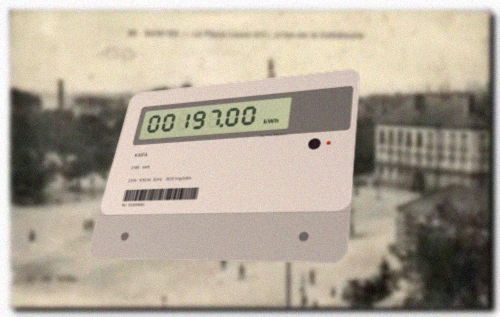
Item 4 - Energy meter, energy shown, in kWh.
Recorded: 197.00 kWh
